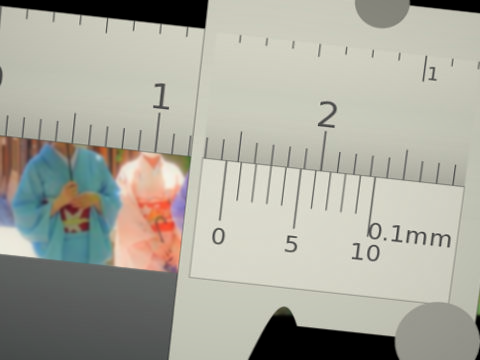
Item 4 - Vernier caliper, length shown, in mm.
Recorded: 14.3 mm
